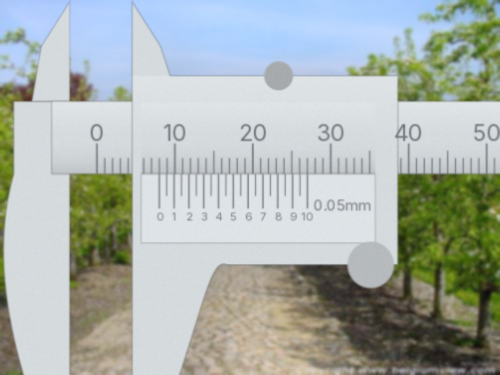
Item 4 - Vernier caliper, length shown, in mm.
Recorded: 8.0 mm
